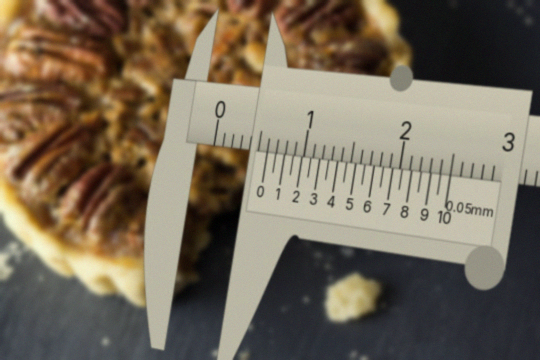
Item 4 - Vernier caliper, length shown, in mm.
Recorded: 6.0 mm
